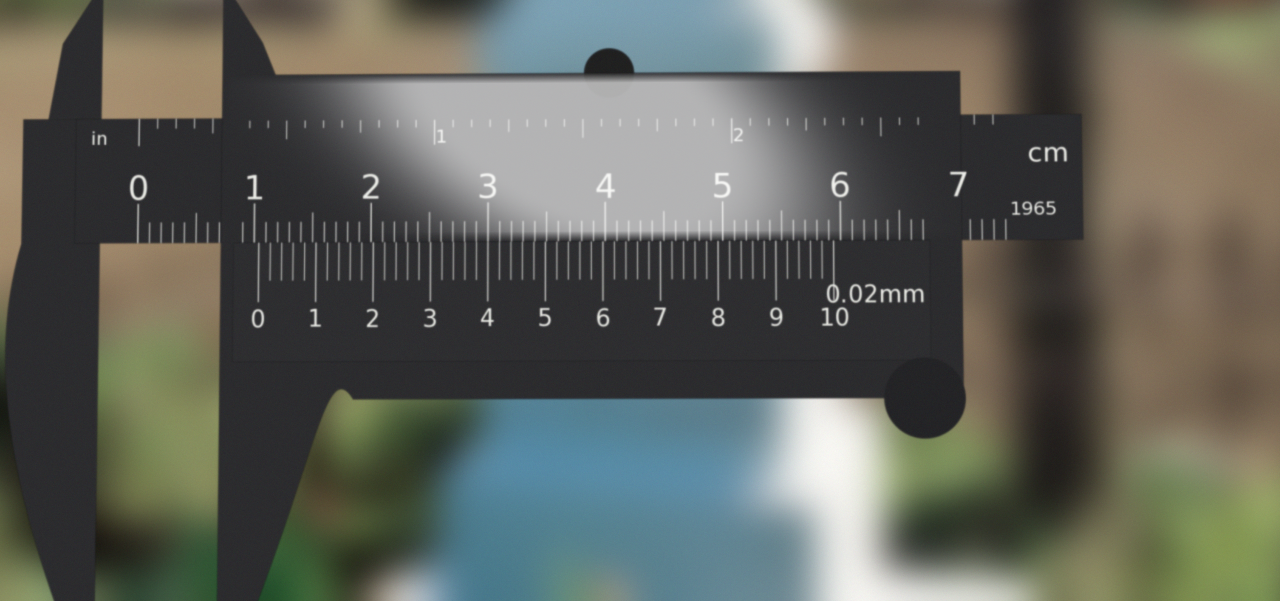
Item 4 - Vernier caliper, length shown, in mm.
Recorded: 10.4 mm
